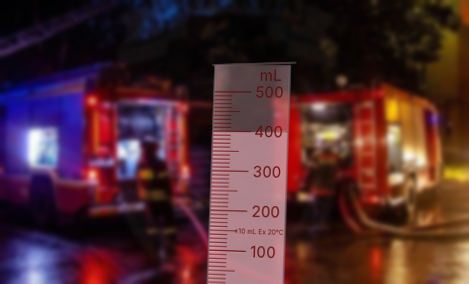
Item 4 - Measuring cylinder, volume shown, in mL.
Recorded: 400 mL
